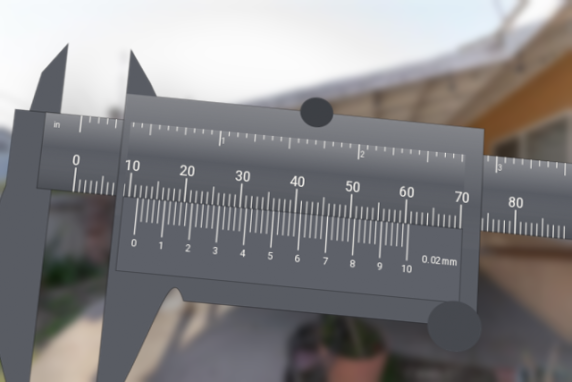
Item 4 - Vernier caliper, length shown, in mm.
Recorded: 11.6 mm
